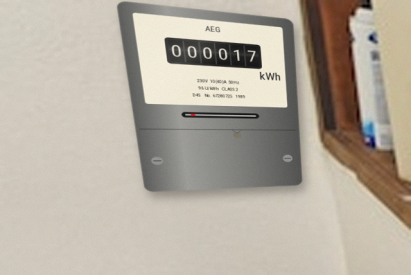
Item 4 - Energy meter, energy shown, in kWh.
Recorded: 17 kWh
